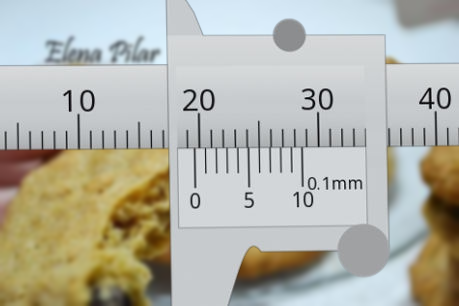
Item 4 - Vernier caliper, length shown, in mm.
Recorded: 19.6 mm
